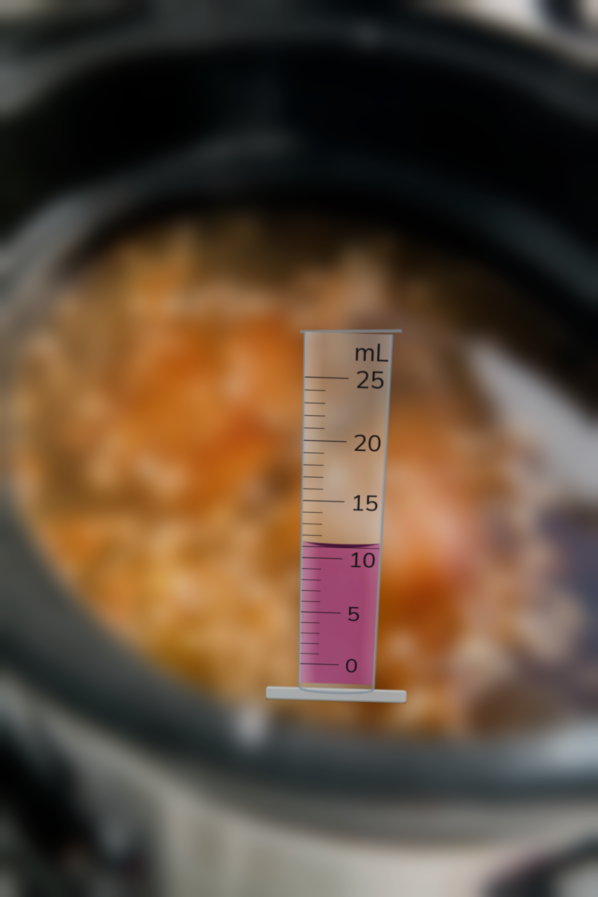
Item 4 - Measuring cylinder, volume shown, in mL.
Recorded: 11 mL
